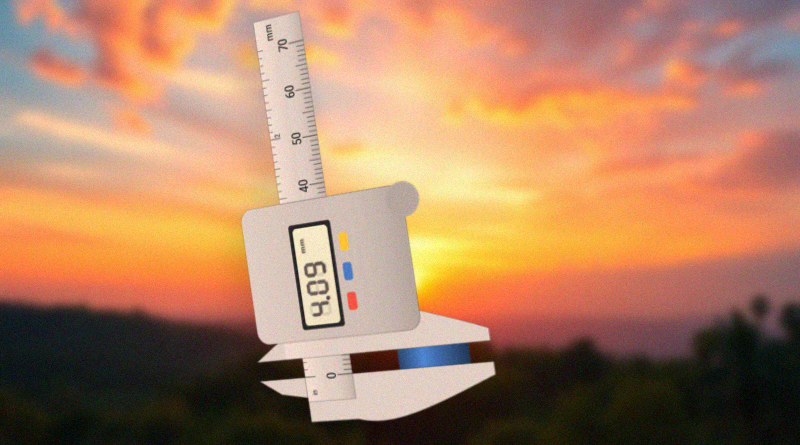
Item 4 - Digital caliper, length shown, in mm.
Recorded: 4.09 mm
